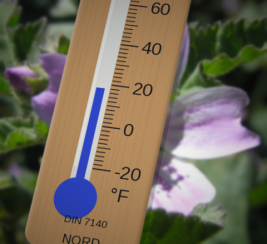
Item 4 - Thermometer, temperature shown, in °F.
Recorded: 18 °F
